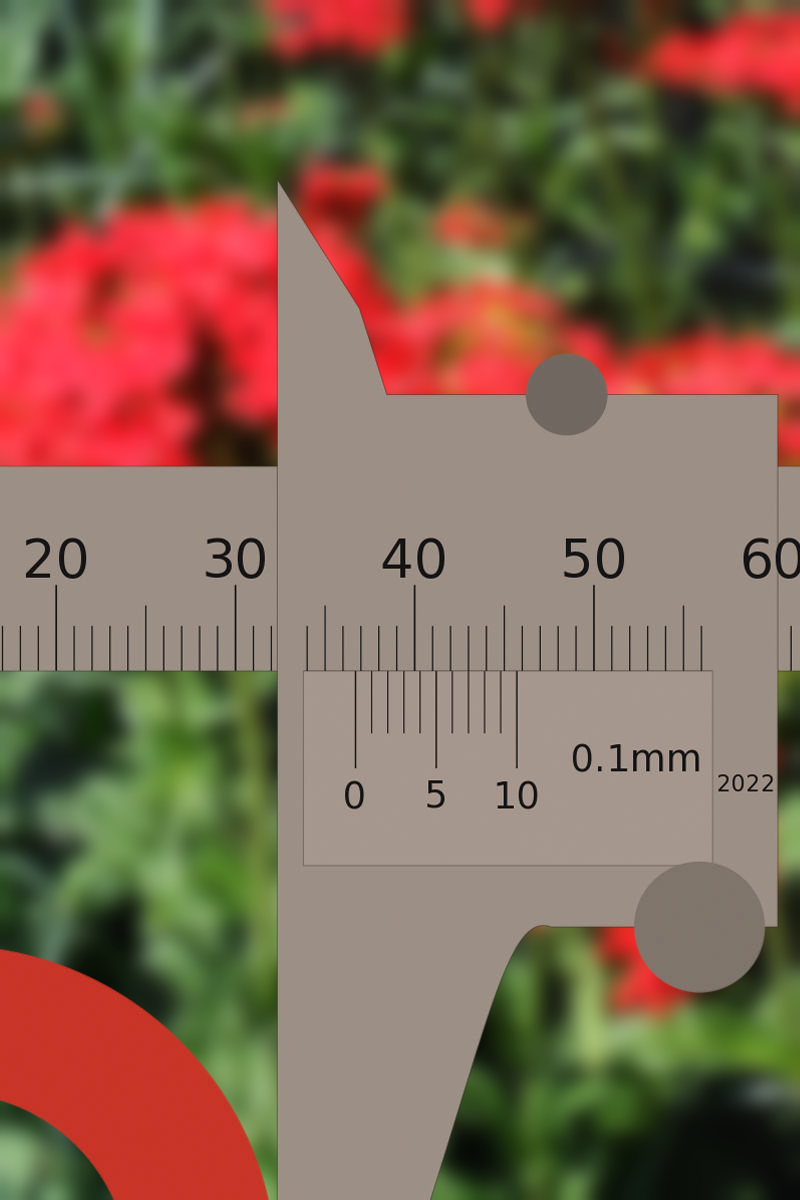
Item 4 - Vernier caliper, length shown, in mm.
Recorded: 36.7 mm
